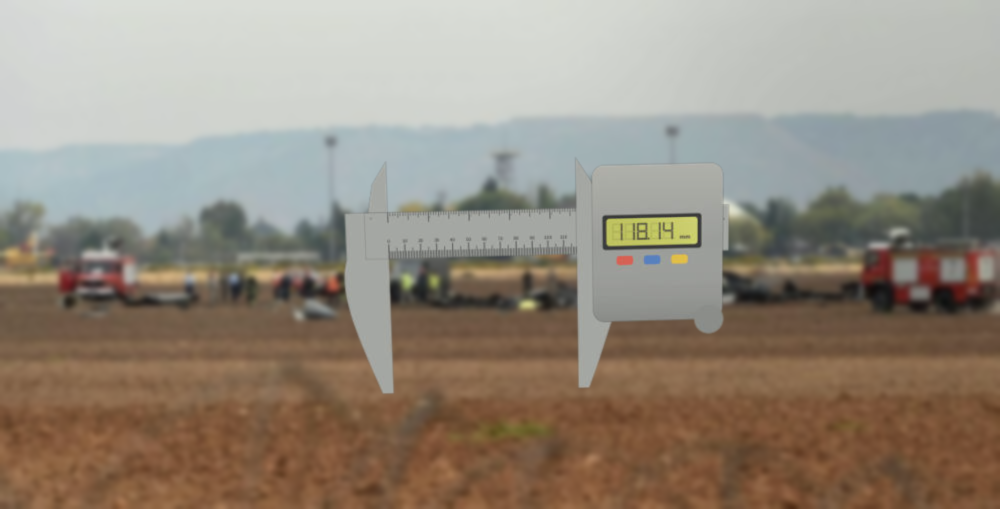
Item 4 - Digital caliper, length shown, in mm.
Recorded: 118.14 mm
